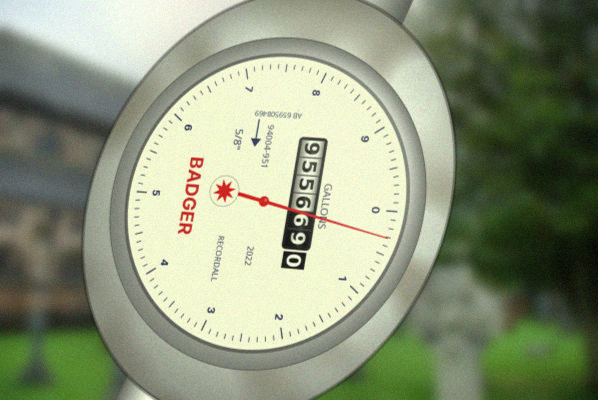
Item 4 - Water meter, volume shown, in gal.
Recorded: 9556690.3 gal
